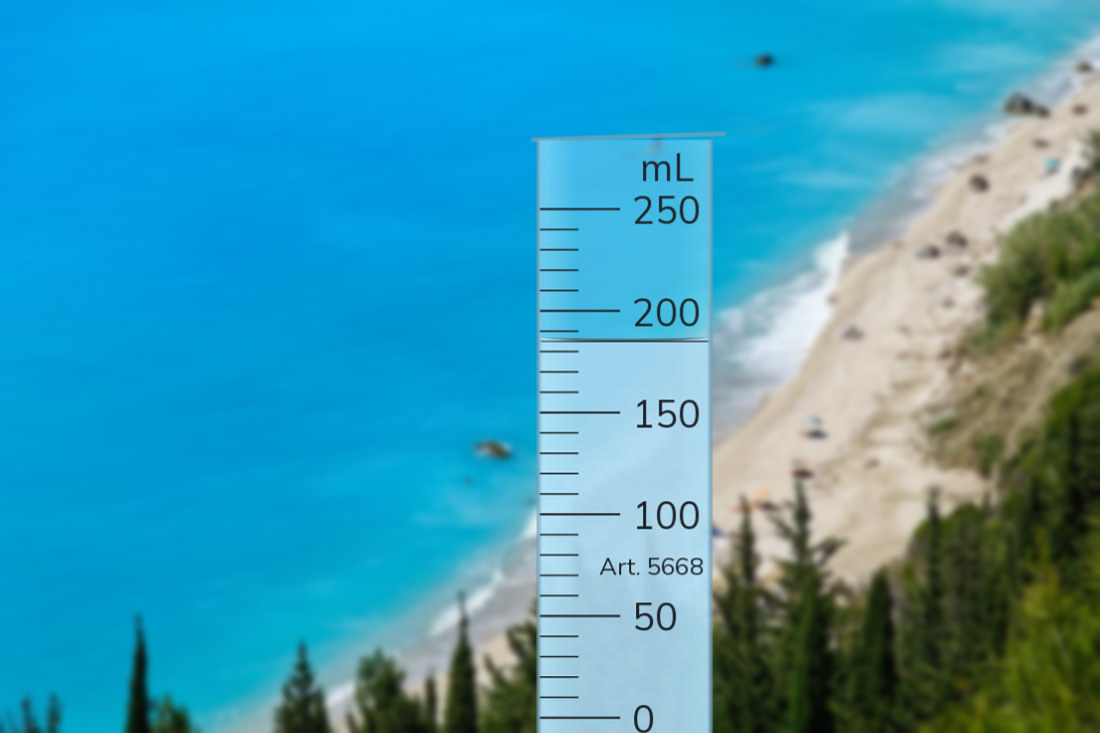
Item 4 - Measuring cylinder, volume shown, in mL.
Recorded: 185 mL
